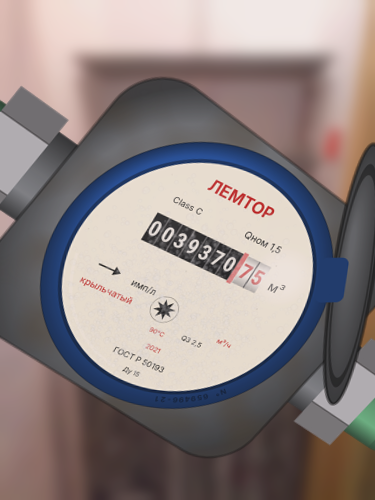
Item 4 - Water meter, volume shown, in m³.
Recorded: 39370.75 m³
